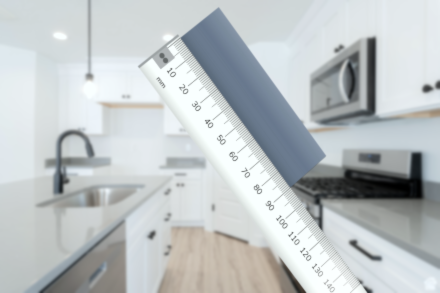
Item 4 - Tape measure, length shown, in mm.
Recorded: 90 mm
